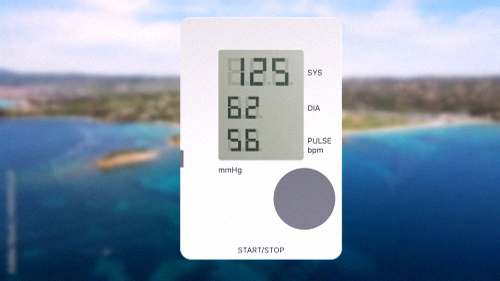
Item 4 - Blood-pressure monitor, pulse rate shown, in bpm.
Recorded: 56 bpm
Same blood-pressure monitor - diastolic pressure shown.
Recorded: 62 mmHg
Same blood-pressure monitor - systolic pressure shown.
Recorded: 125 mmHg
